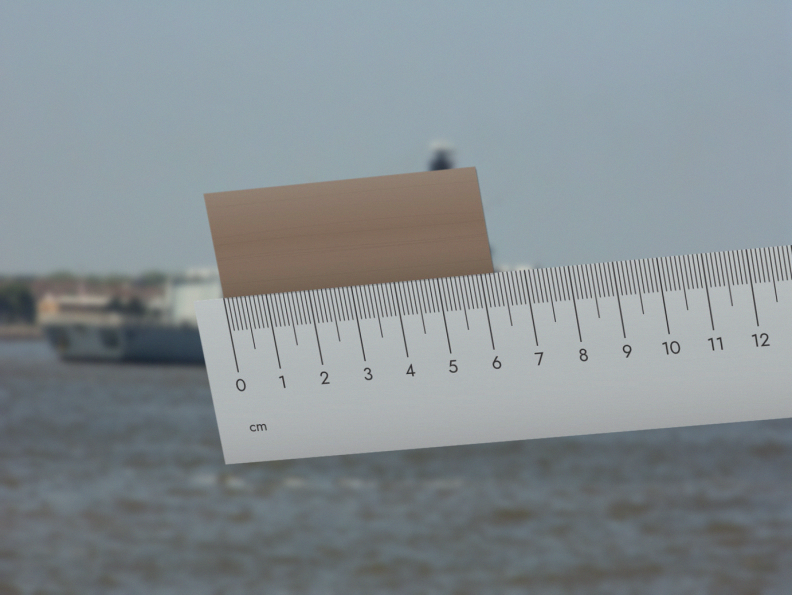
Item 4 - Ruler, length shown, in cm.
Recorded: 6.3 cm
